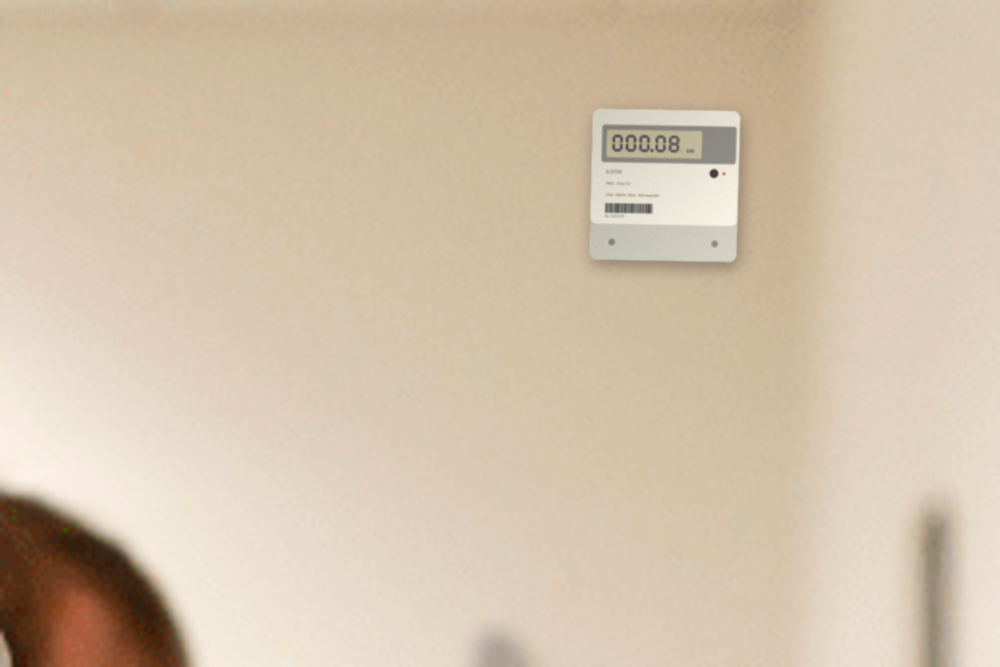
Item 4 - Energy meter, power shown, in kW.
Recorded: 0.08 kW
